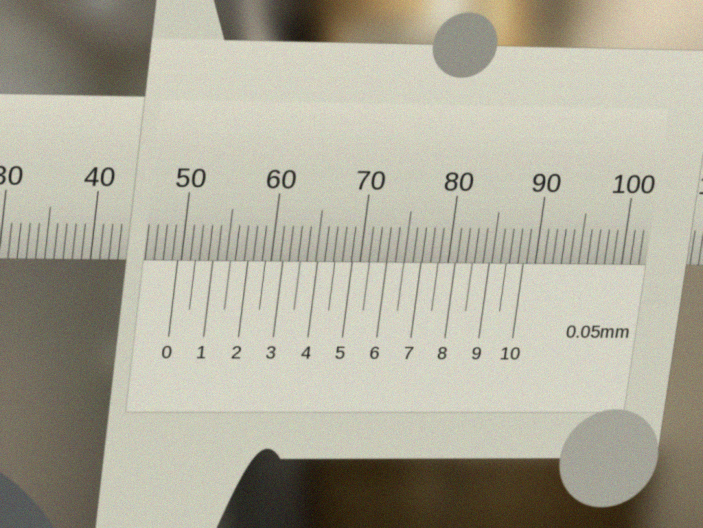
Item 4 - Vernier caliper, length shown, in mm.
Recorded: 49.6 mm
